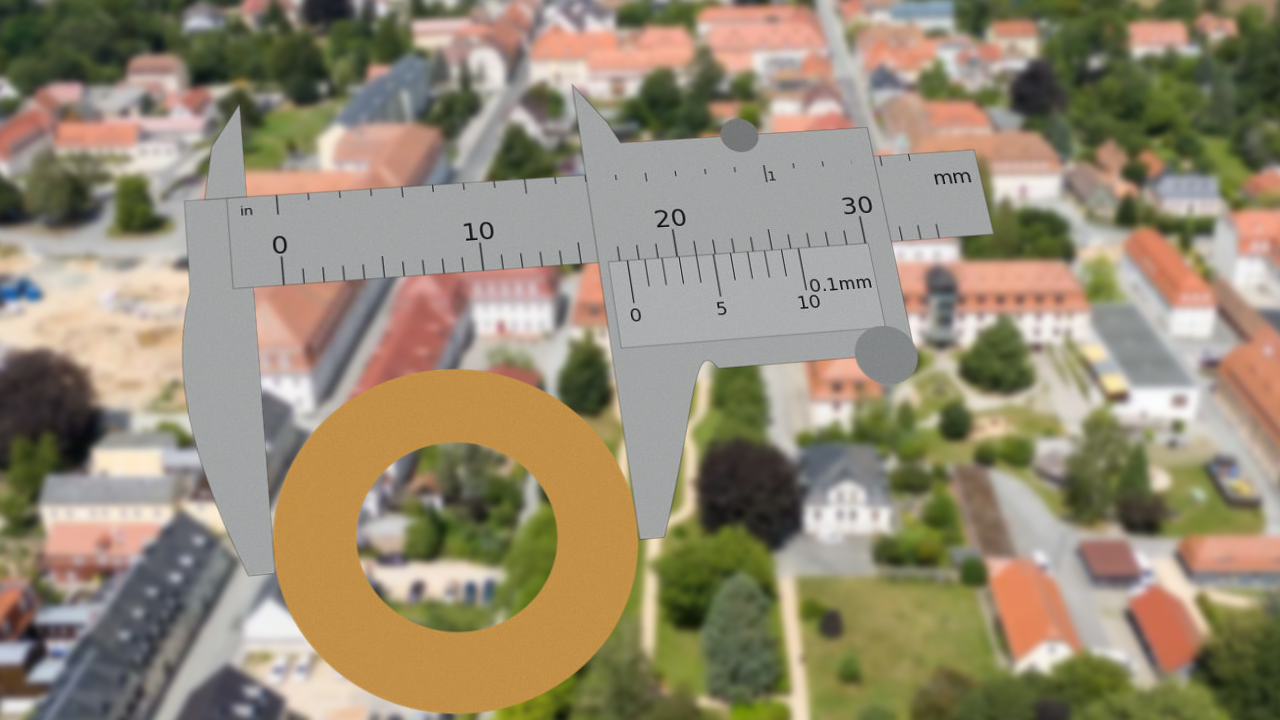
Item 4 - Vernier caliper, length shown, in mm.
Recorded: 17.4 mm
